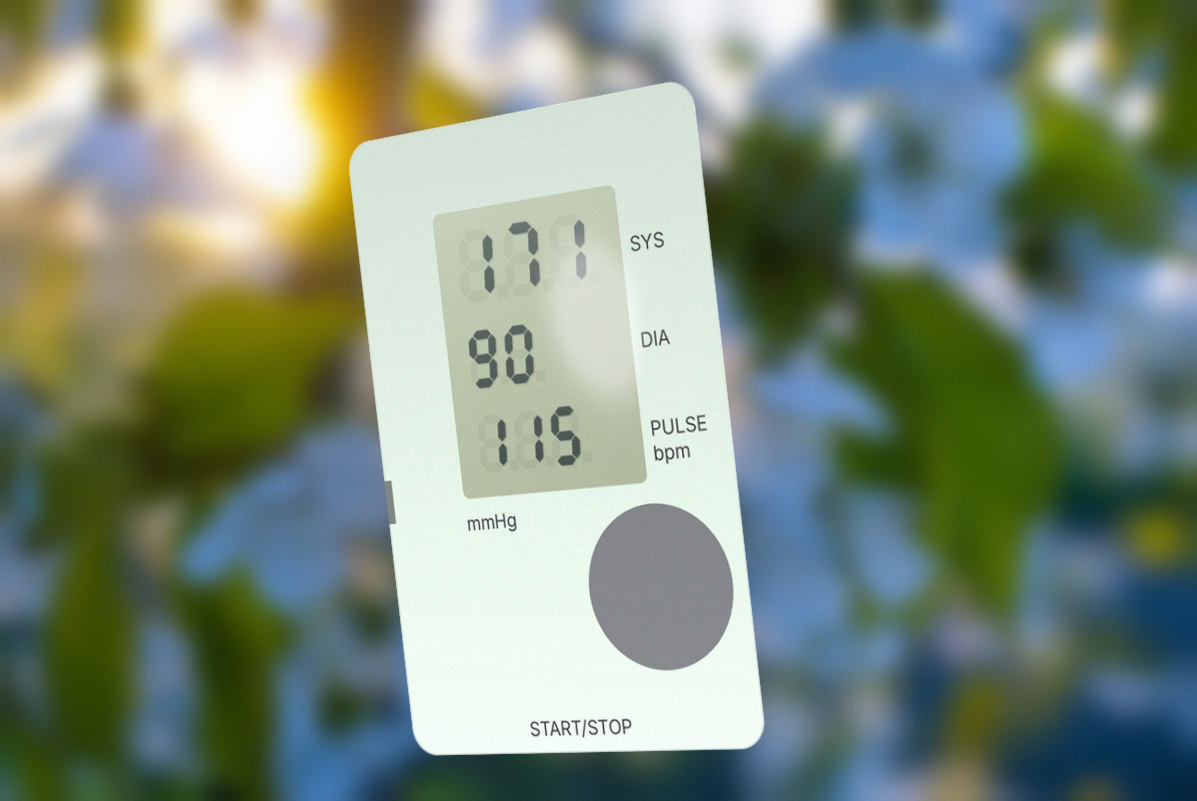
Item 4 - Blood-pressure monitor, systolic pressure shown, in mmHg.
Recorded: 171 mmHg
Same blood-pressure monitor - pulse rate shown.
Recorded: 115 bpm
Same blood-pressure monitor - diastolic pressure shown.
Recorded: 90 mmHg
